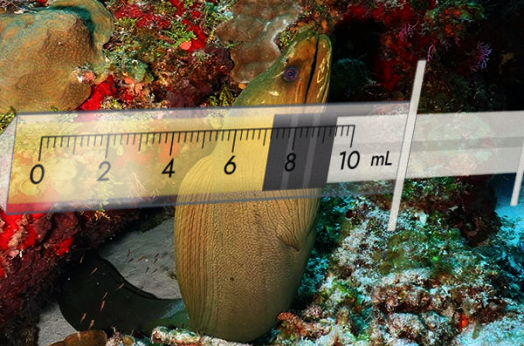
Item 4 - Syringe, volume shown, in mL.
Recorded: 7.2 mL
